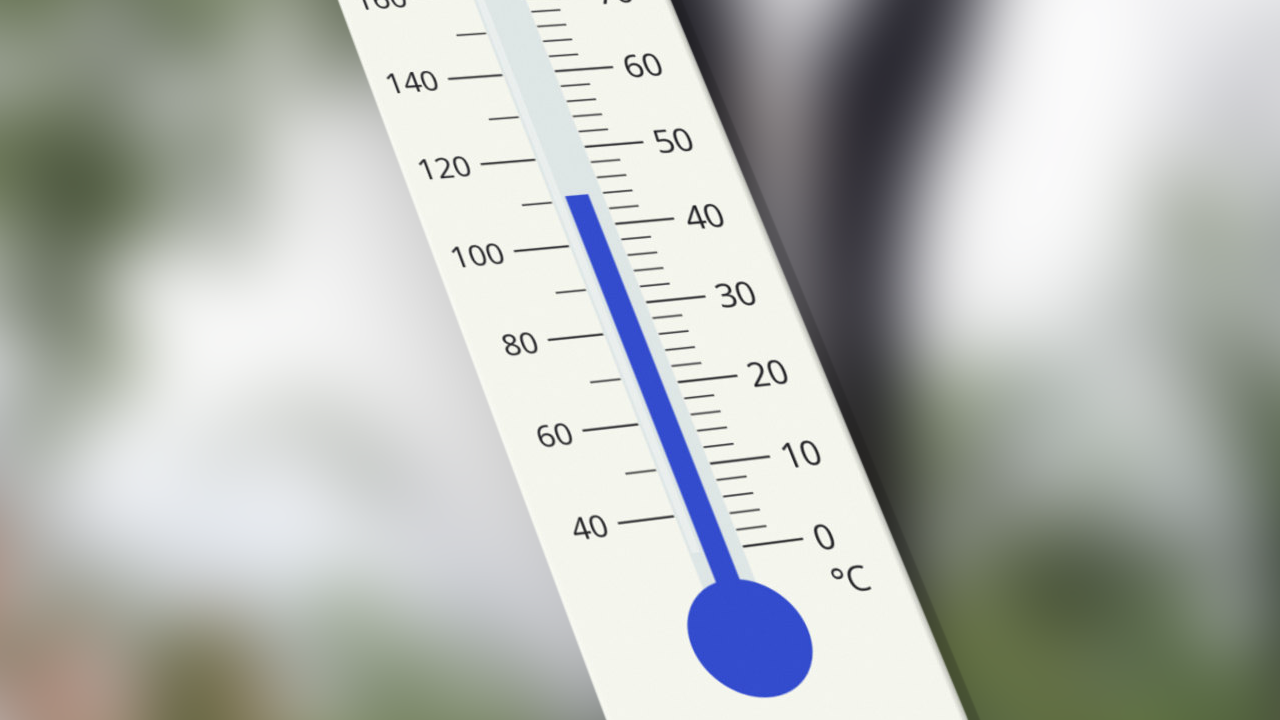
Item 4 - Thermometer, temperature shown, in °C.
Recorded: 44 °C
